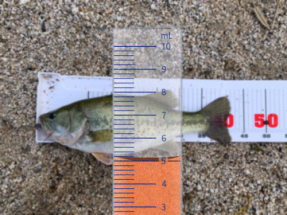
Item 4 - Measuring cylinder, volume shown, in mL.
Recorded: 5 mL
